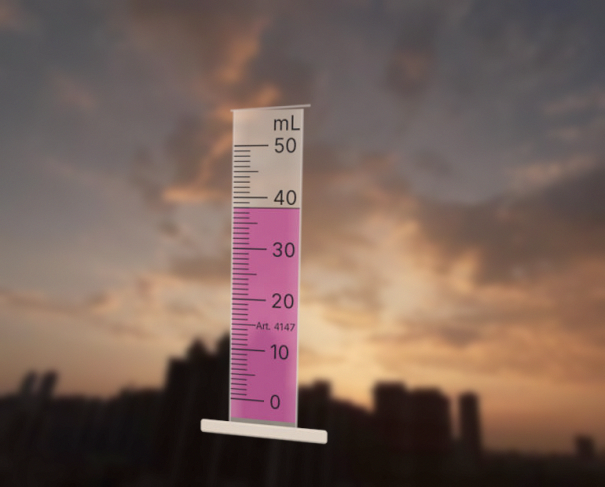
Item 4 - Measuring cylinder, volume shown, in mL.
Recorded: 38 mL
